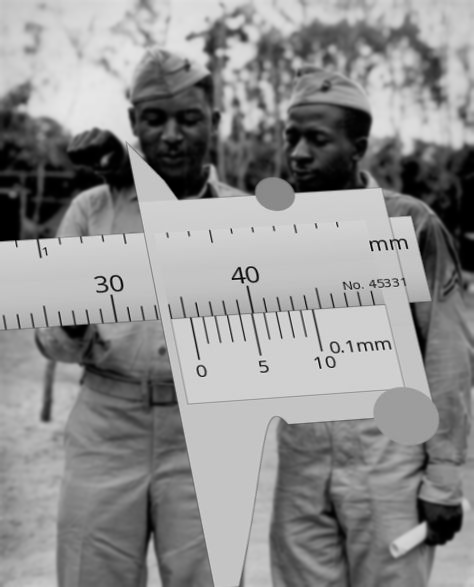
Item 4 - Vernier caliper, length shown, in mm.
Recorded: 35.4 mm
